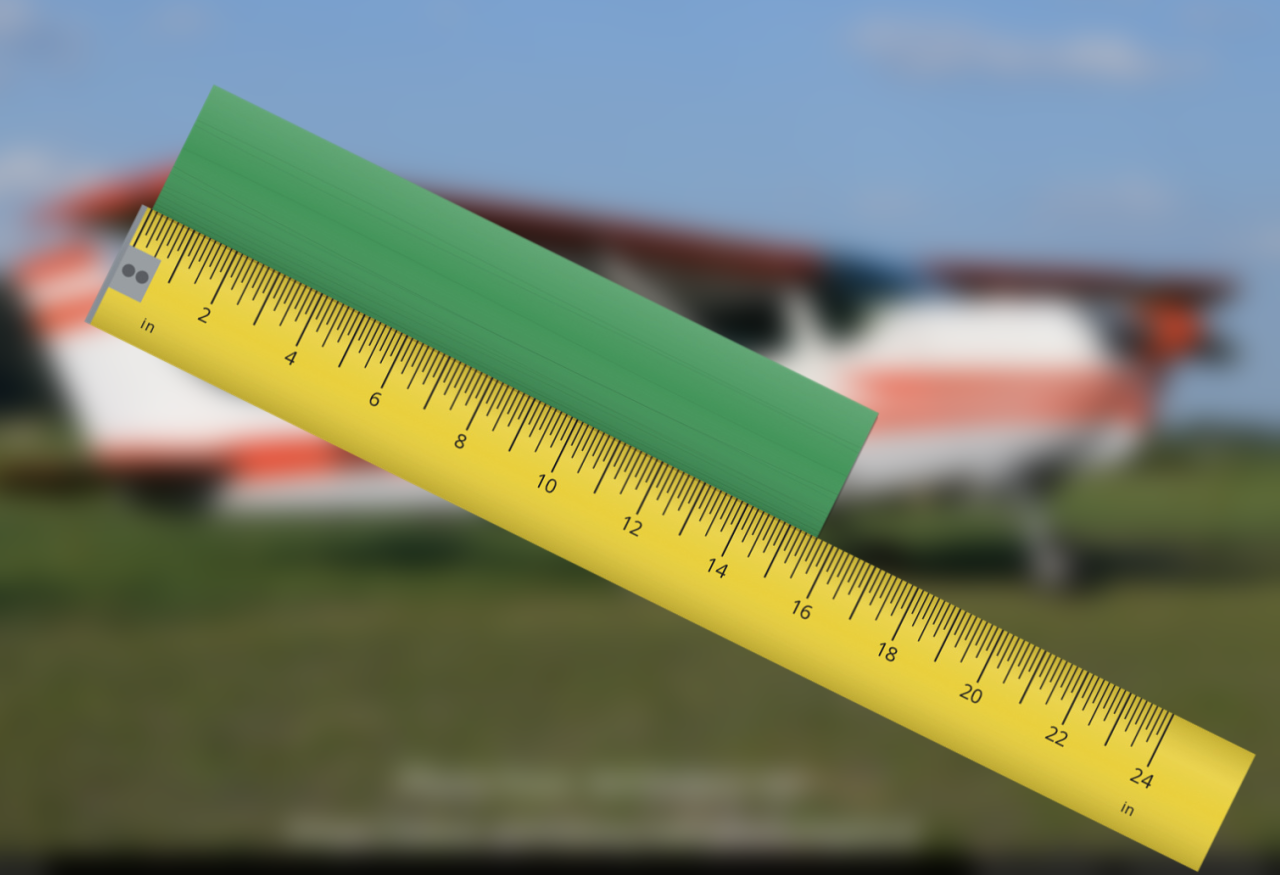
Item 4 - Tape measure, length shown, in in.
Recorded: 15.625 in
